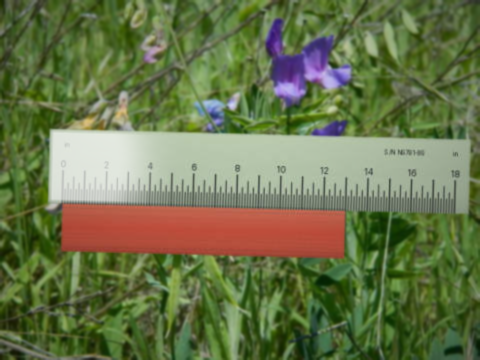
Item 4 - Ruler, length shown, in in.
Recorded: 13 in
